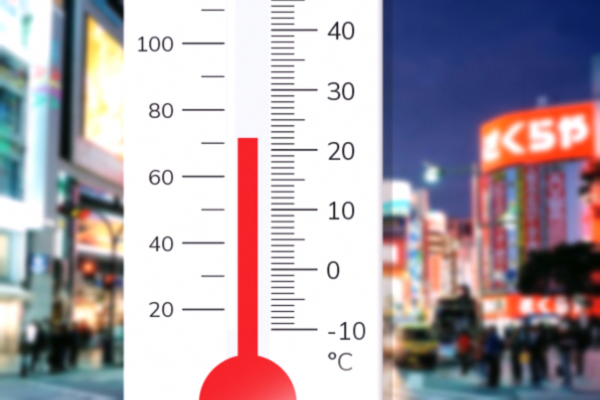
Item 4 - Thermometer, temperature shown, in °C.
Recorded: 22 °C
